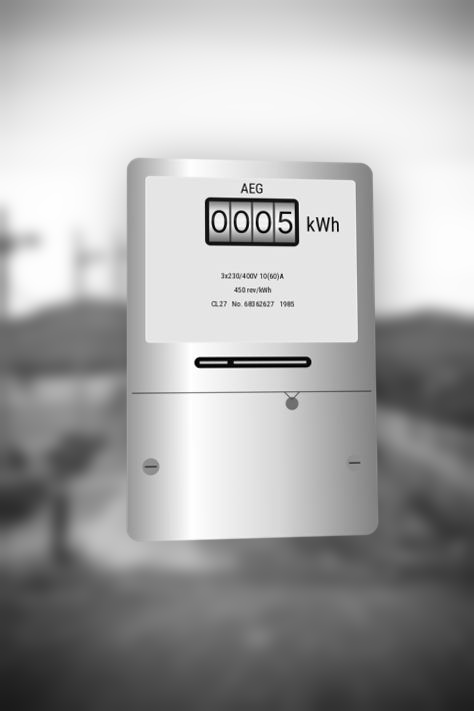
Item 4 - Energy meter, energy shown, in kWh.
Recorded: 5 kWh
